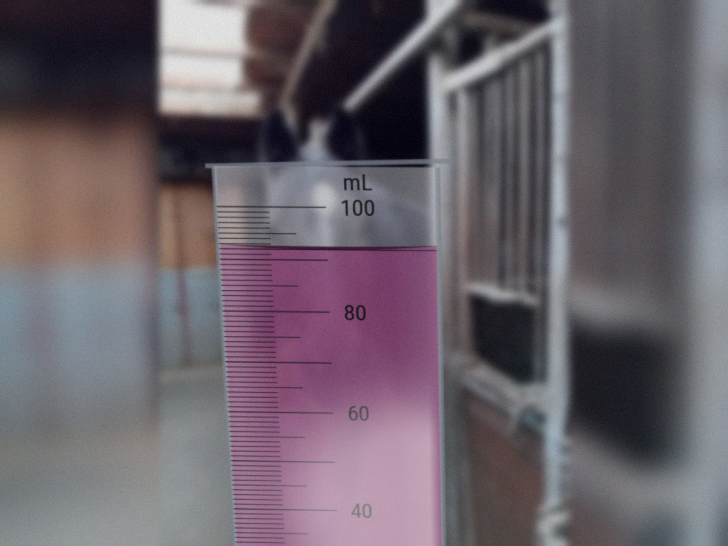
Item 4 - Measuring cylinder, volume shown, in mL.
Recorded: 92 mL
